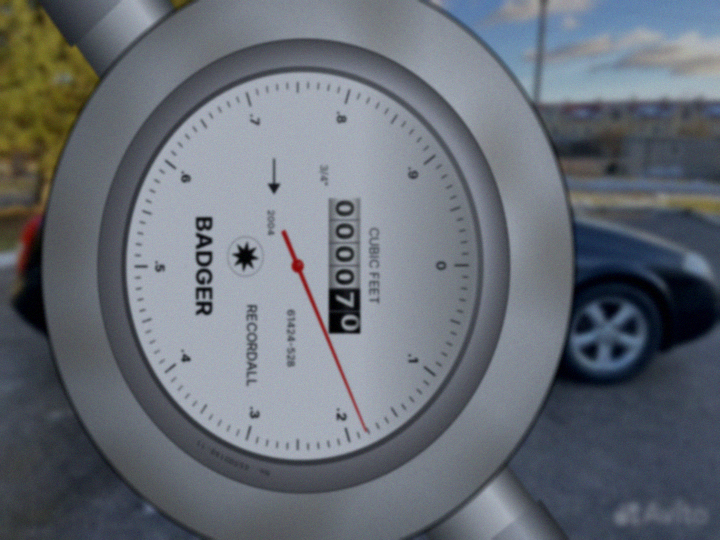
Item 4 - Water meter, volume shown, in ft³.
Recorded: 70.18 ft³
